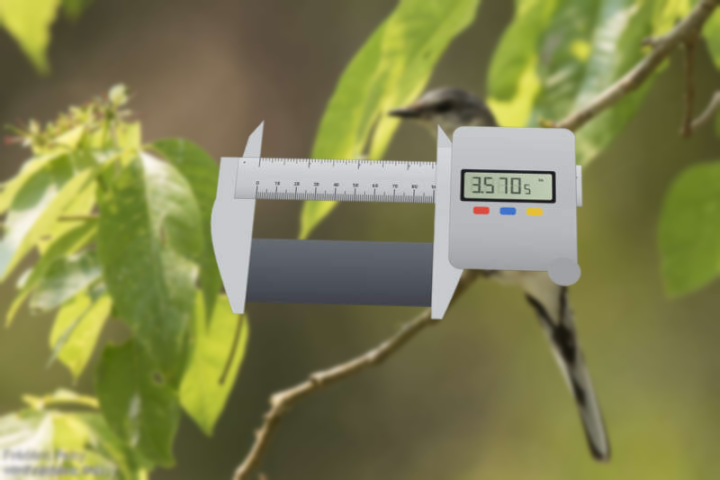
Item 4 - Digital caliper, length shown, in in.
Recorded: 3.5705 in
